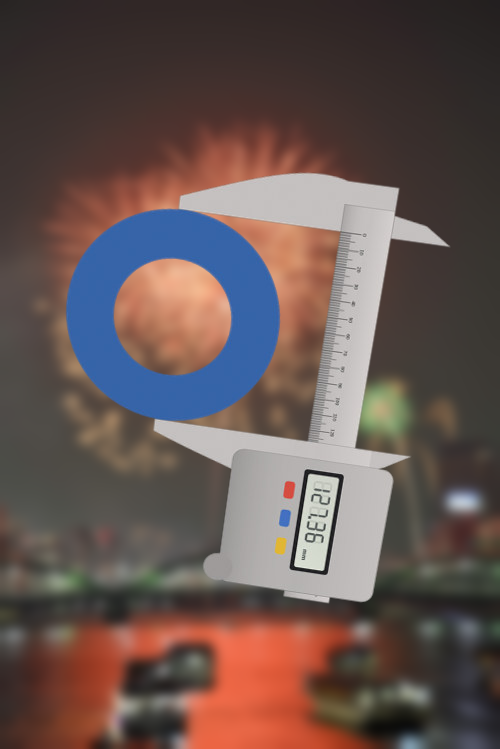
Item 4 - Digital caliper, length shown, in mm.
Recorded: 127.36 mm
